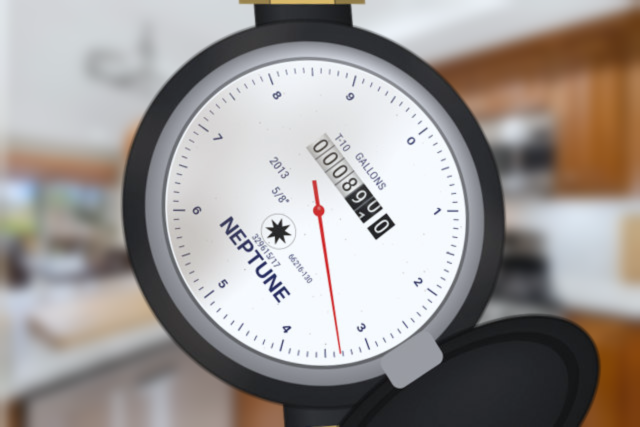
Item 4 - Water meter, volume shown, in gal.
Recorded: 8903.3 gal
